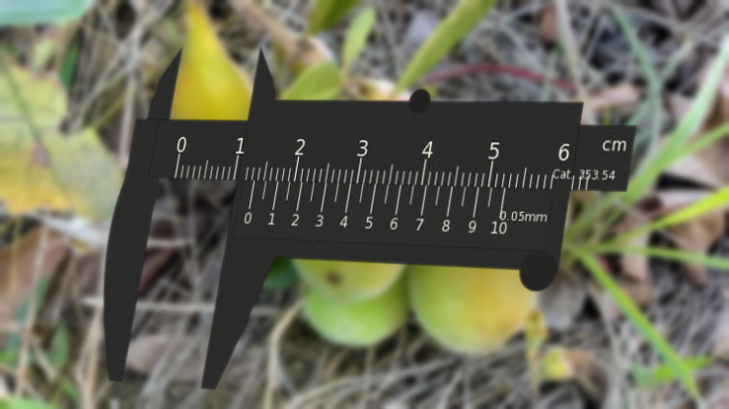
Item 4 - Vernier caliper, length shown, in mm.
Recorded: 13.4 mm
